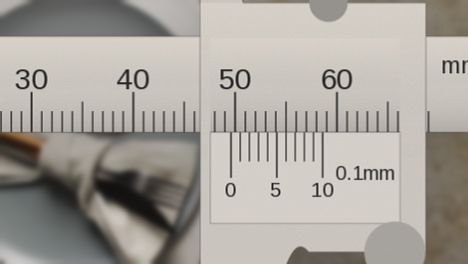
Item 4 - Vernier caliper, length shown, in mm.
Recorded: 49.6 mm
